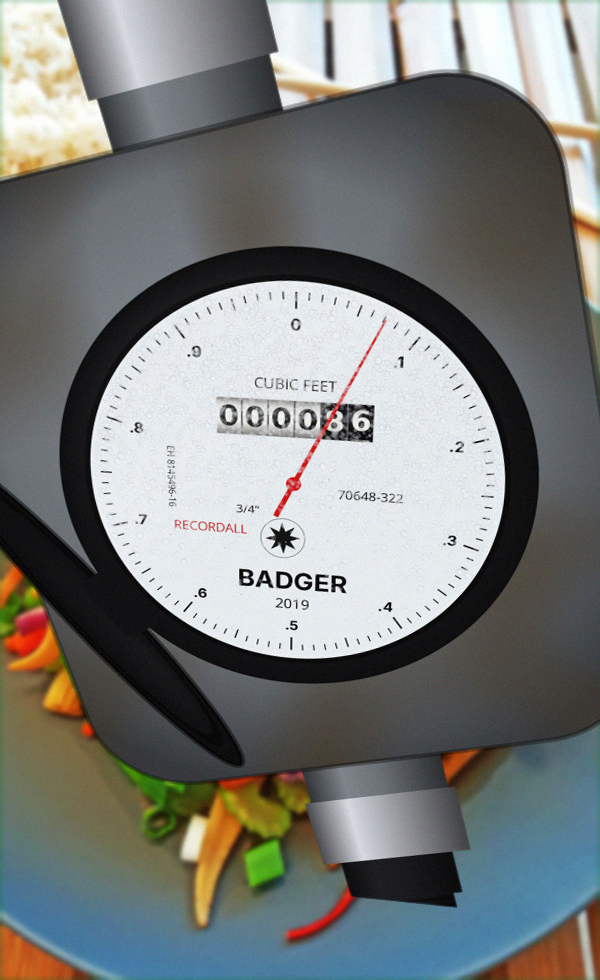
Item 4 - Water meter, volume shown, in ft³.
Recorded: 86.07 ft³
